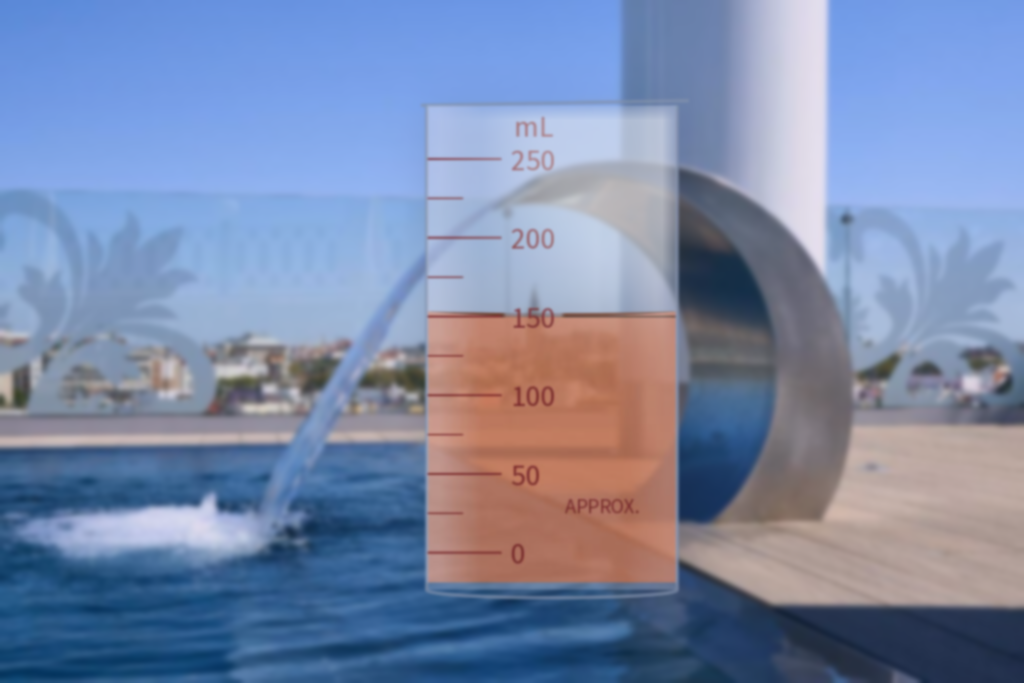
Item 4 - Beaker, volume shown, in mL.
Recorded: 150 mL
